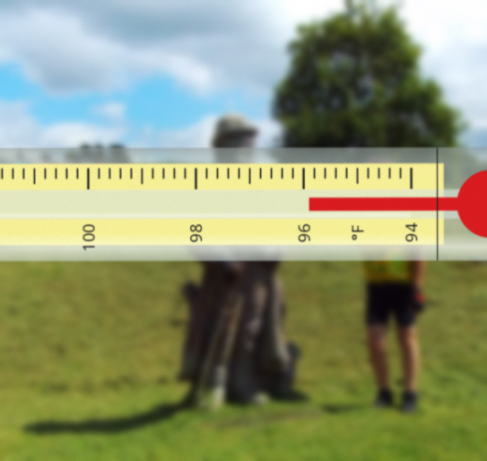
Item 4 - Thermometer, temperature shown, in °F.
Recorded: 95.9 °F
